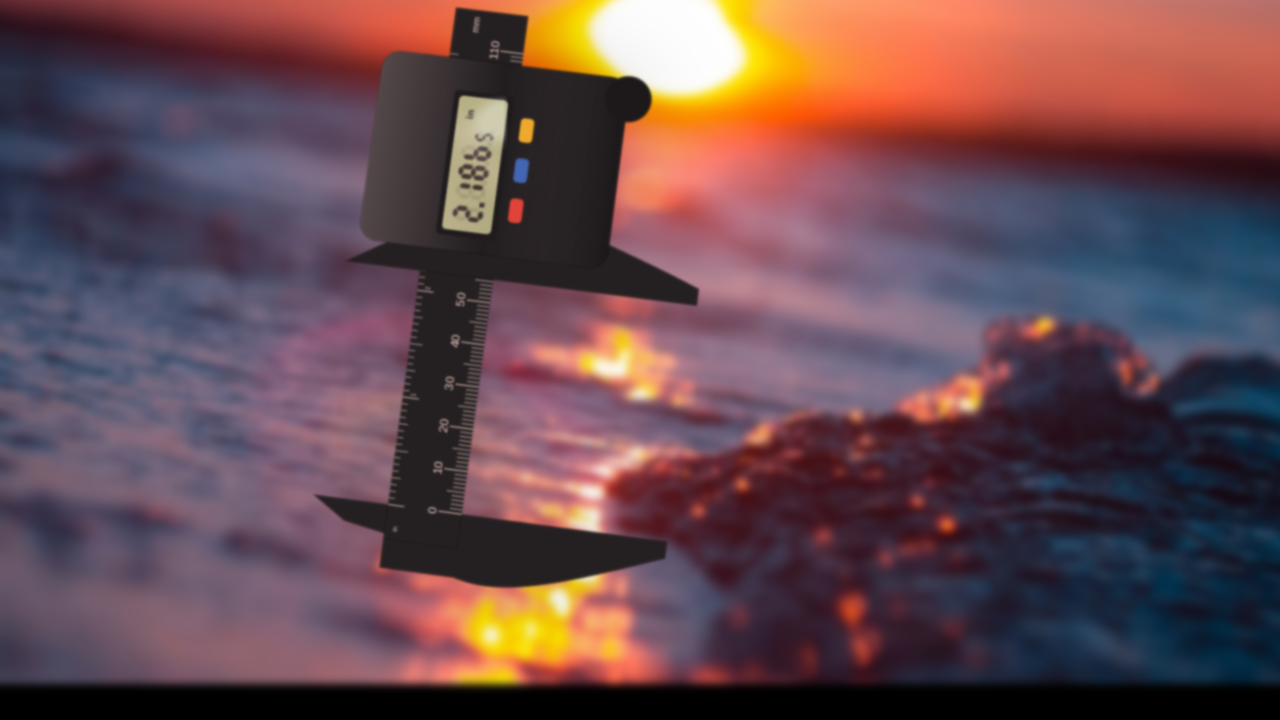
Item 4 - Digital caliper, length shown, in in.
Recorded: 2.1865 in
